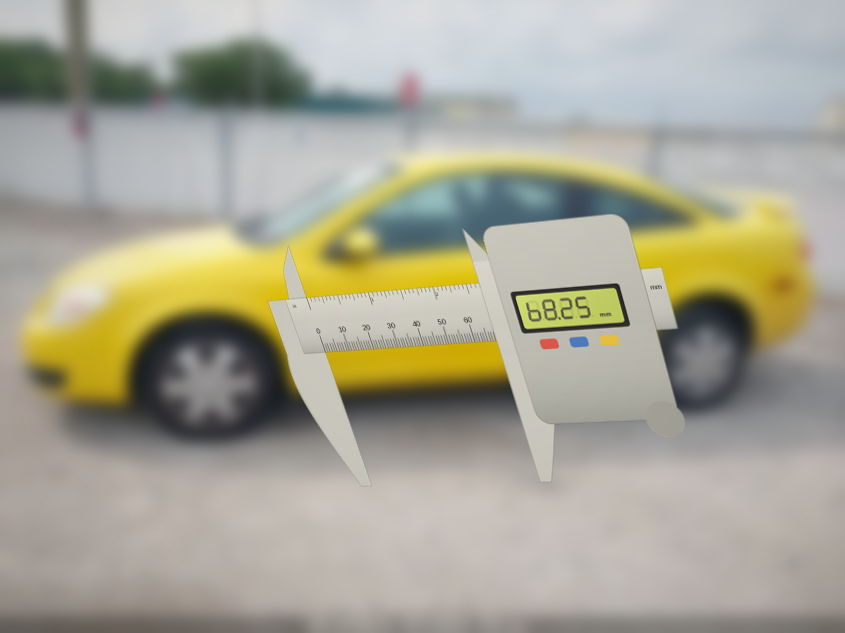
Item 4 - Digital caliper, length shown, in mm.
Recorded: 68.25 mm
